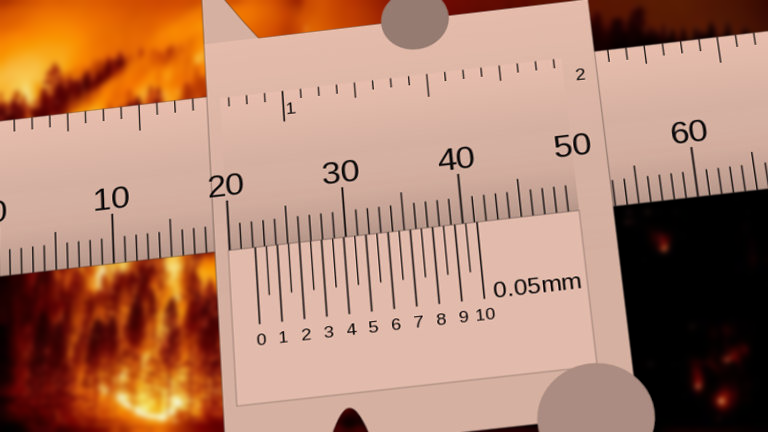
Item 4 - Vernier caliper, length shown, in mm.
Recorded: 22.2 mm
